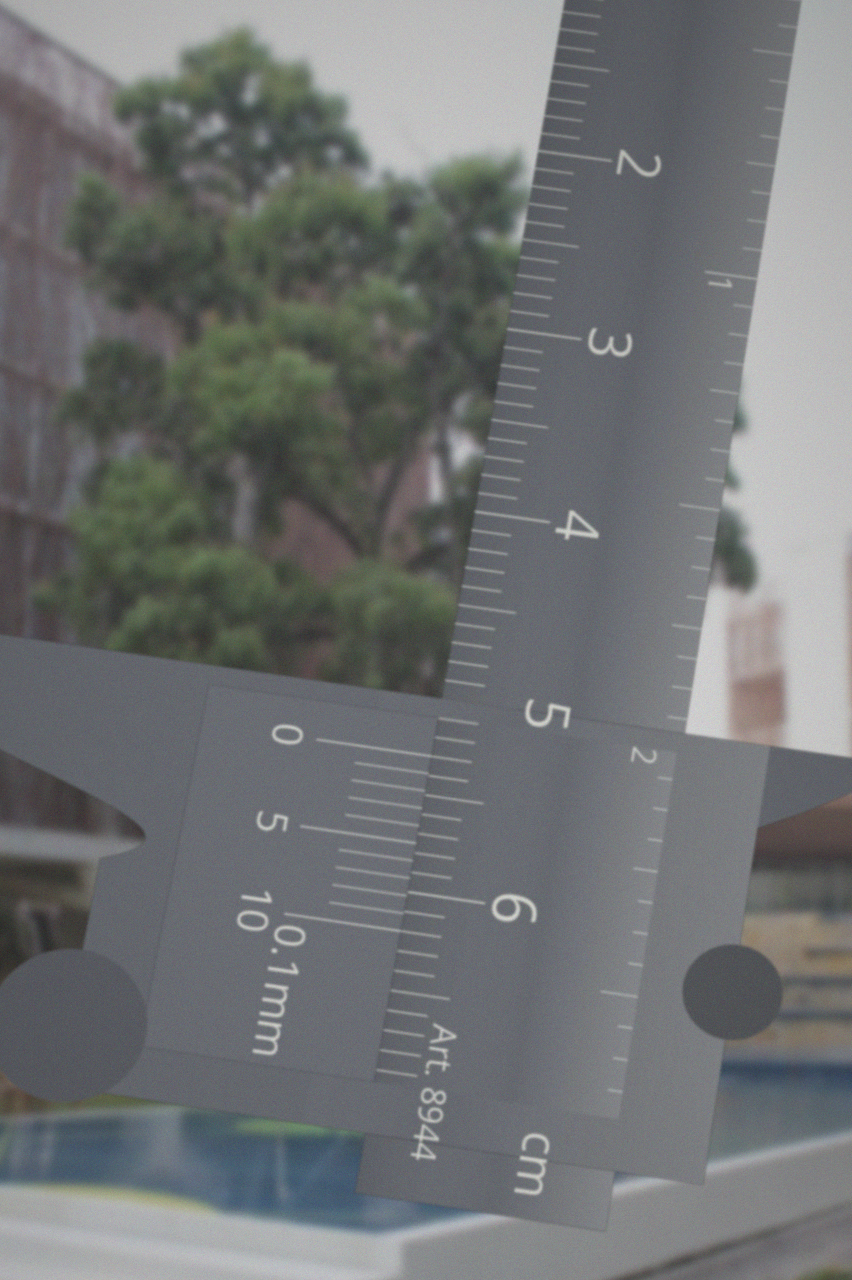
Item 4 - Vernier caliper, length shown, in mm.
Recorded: 53.0 mm
